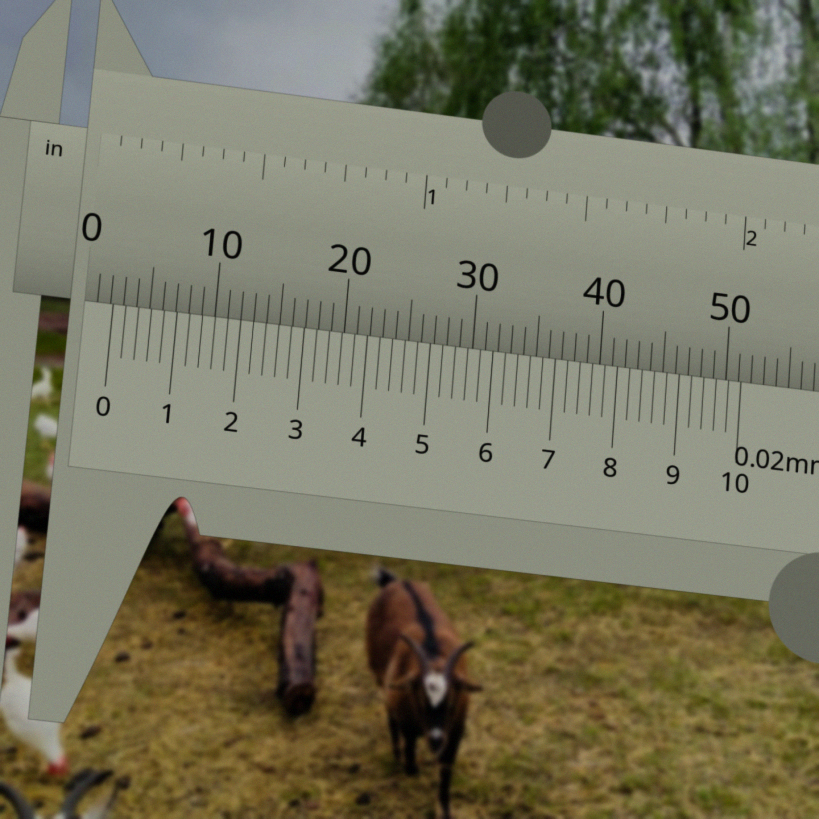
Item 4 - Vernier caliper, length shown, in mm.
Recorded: 2.2 mm
